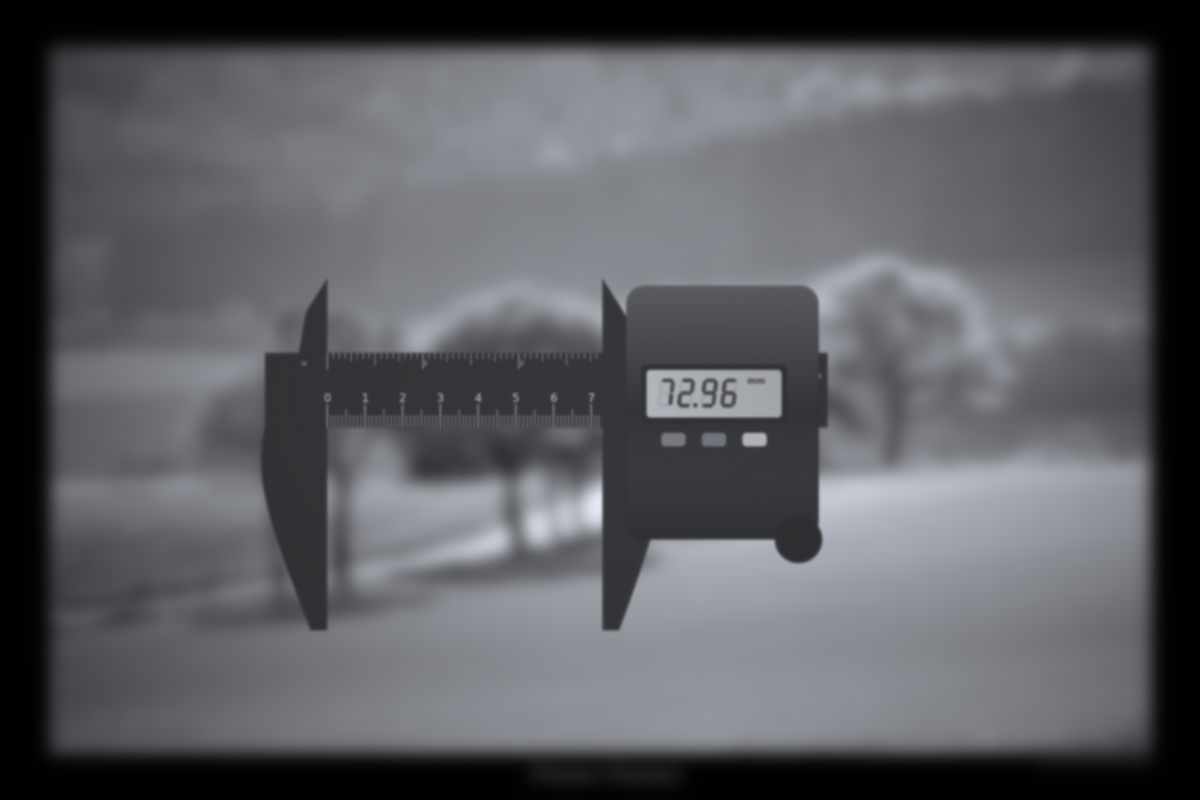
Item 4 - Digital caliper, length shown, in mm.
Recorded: 72.96 mm
